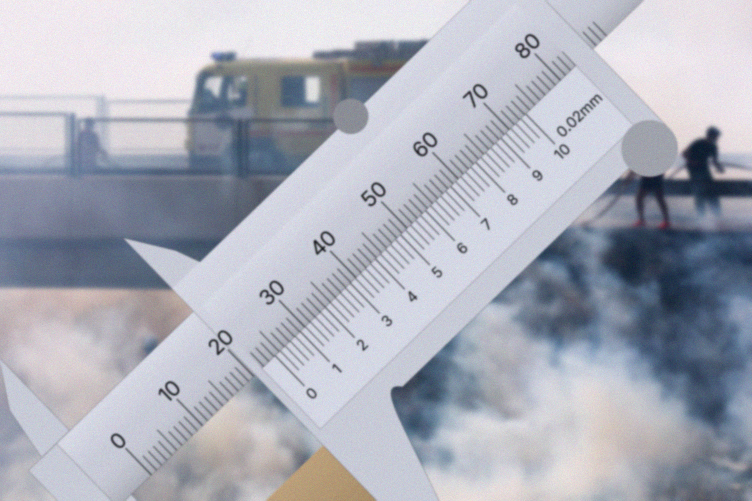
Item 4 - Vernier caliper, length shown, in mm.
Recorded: 24.2 mm
